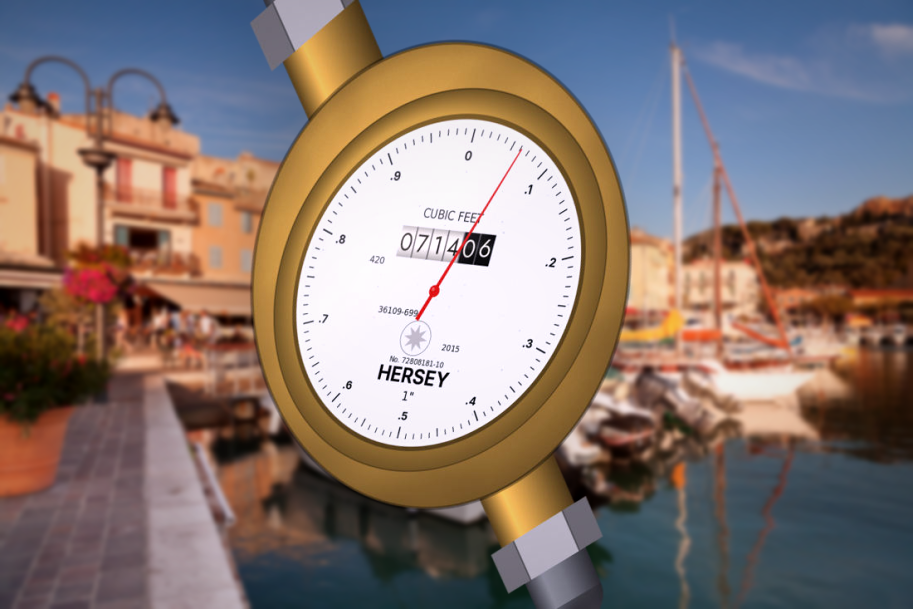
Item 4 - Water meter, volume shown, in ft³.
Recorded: 71406.06 ft³
